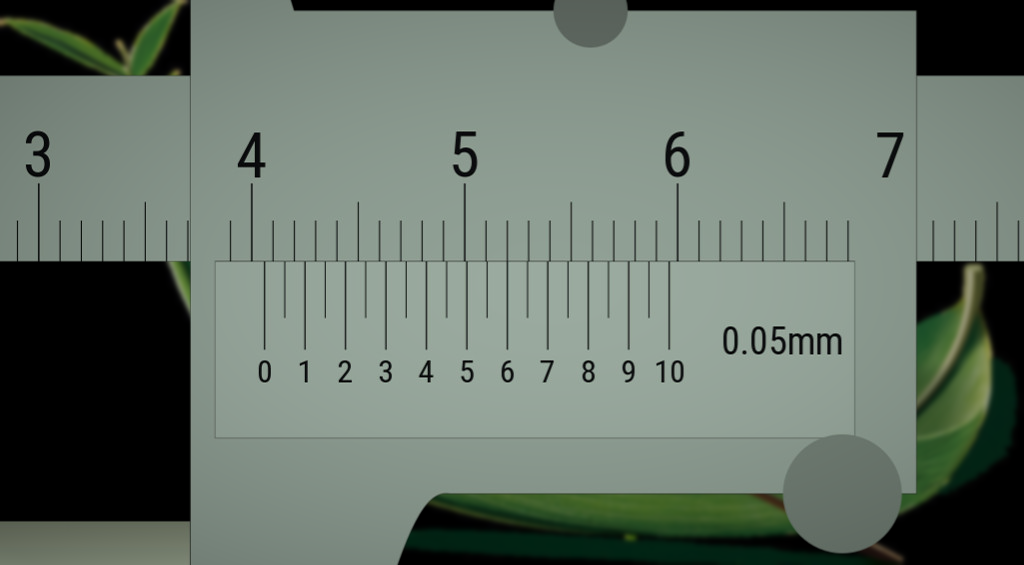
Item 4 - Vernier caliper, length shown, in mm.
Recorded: 40.6 mm
